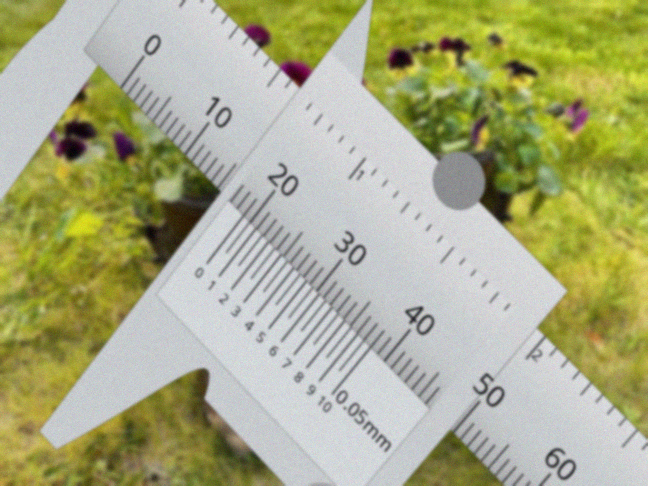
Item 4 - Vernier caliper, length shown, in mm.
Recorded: 19.0 mm
